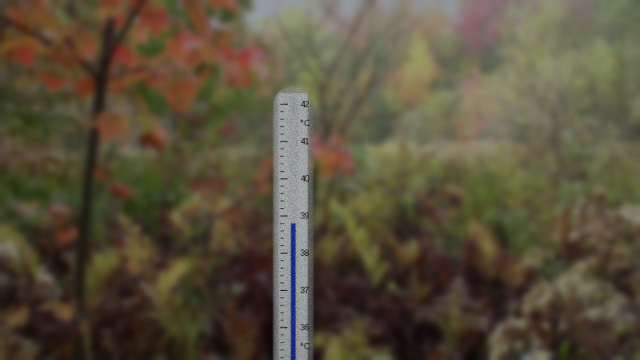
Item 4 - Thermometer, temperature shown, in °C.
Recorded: 38.8 °C
